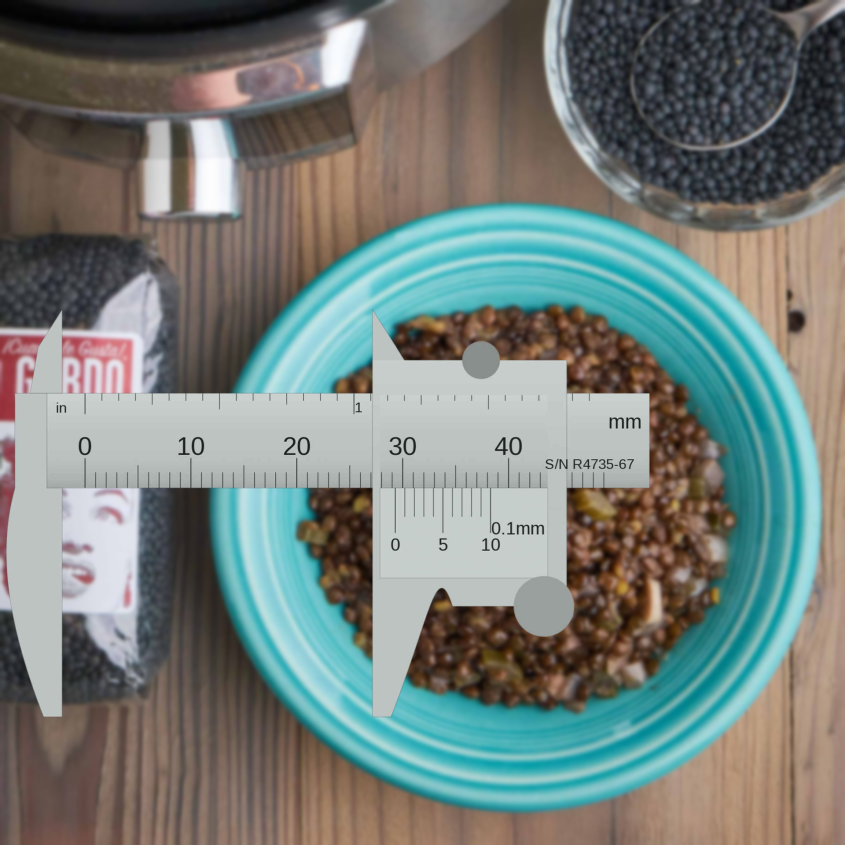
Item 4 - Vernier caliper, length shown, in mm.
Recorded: 29.3 mm
